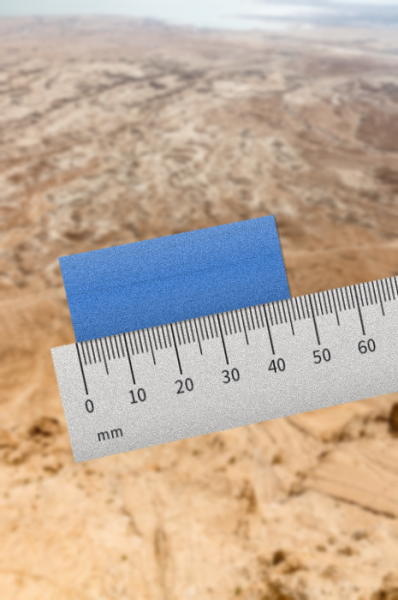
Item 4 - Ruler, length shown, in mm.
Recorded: 46 mm
